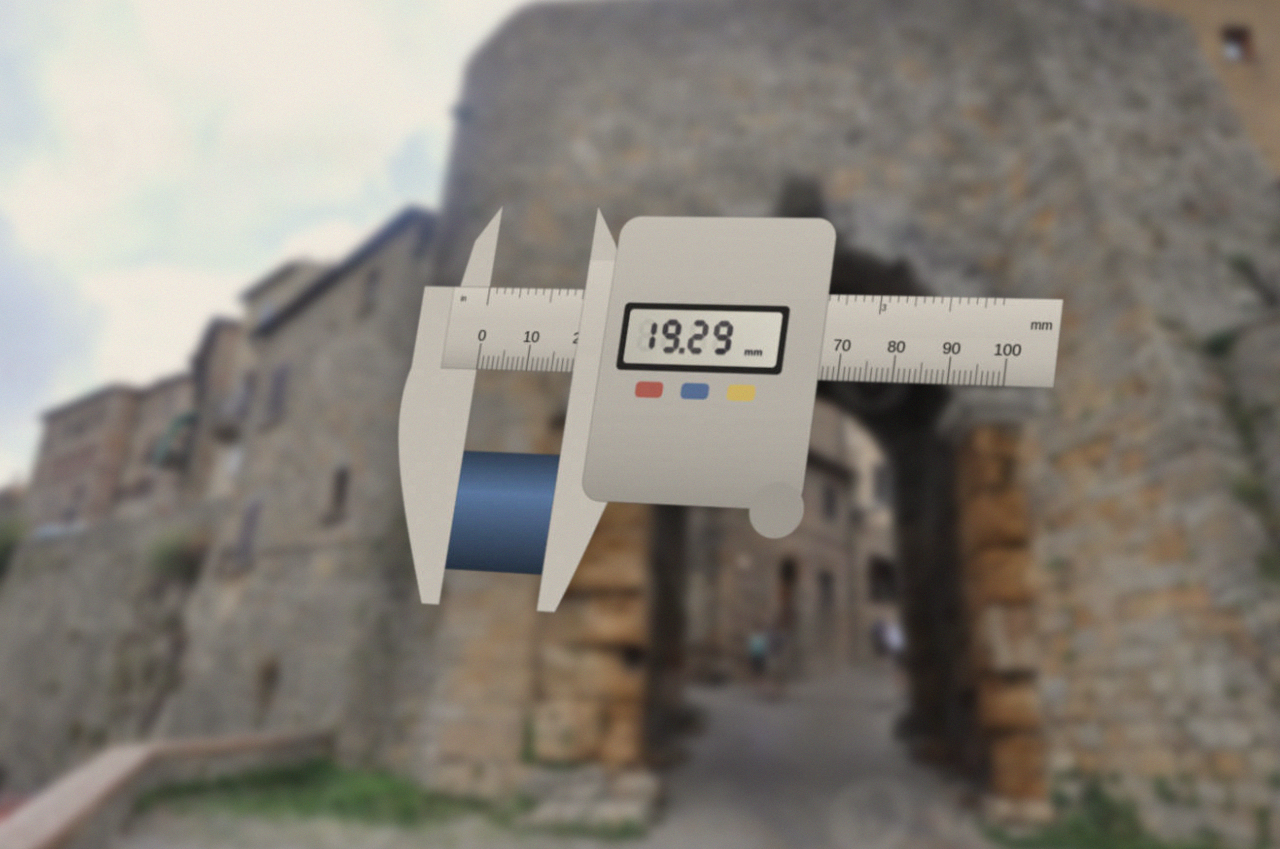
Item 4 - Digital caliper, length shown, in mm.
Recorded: 19.29 mm
